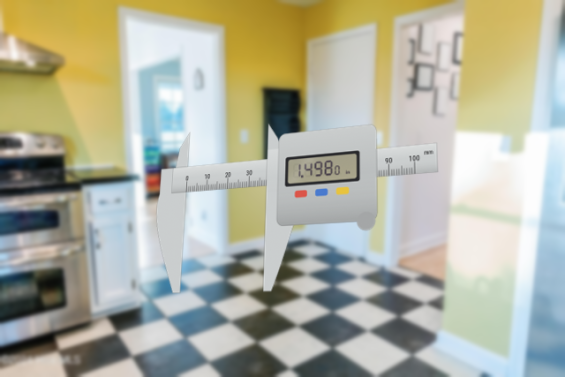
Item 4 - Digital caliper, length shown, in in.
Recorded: 1.4980 in
